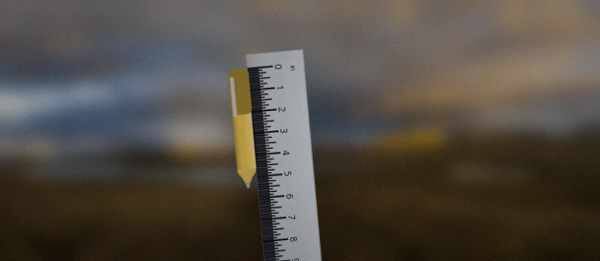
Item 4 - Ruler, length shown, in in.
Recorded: 5.5 in
